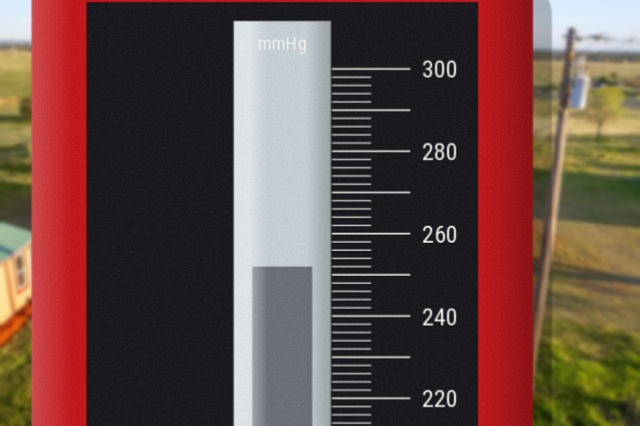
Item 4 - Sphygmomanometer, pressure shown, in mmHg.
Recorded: 252 mmHg
